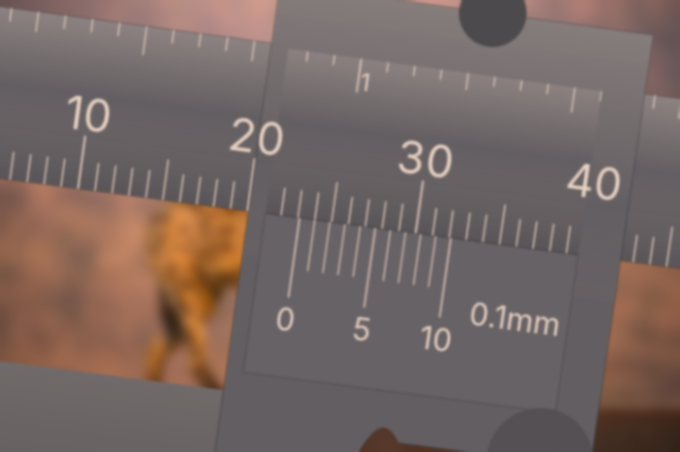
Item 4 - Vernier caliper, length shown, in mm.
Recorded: 23.1 mm
